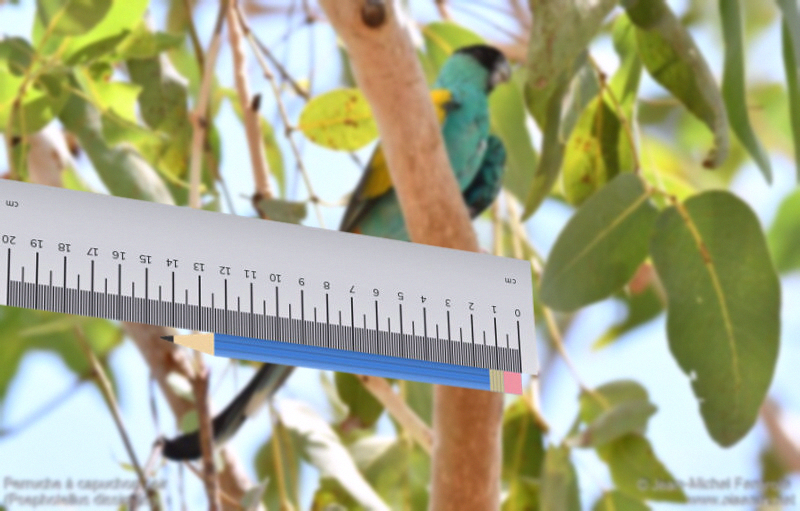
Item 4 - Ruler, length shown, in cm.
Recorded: 14.5 cm
